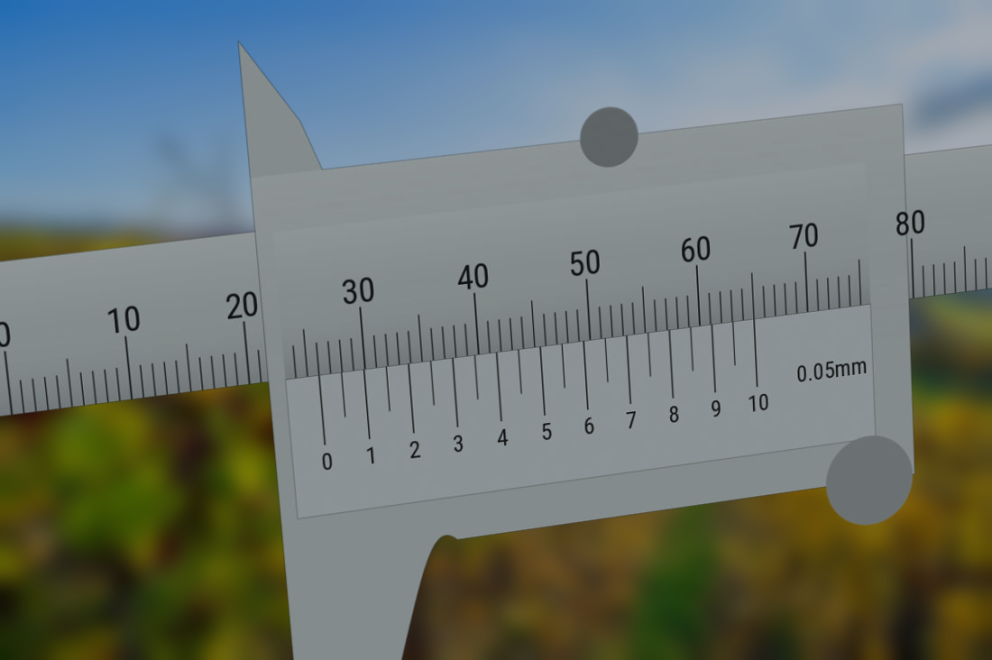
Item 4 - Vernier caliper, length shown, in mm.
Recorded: 26.0 mm
